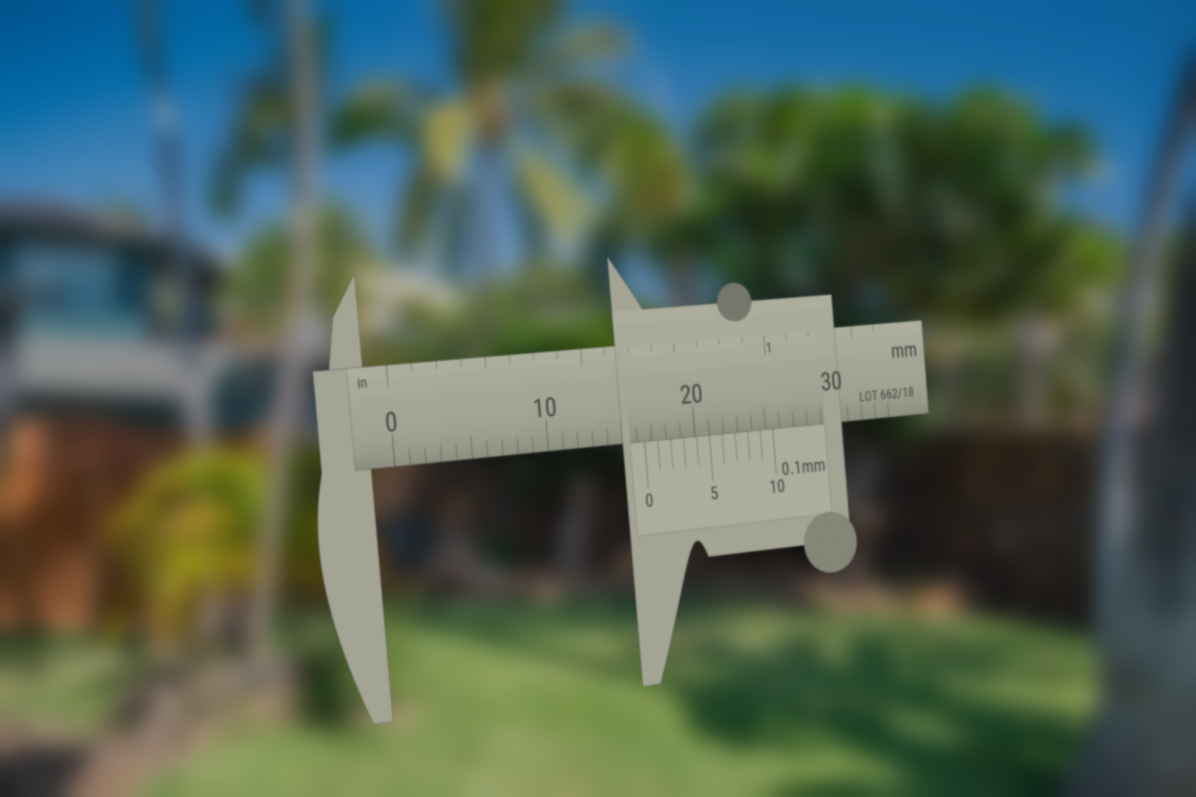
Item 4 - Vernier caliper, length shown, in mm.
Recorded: 16.5 mm
